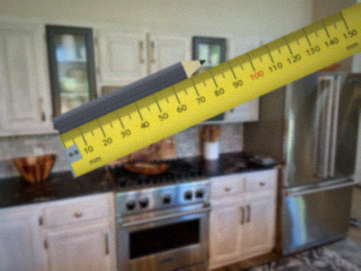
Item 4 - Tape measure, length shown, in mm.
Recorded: 80 mm
